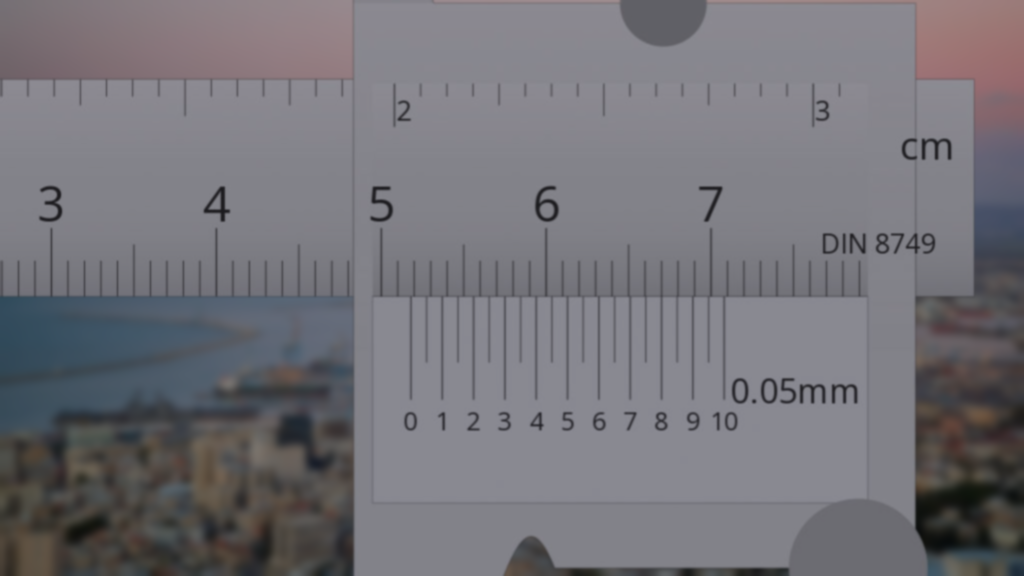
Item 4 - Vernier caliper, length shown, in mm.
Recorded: 51.8 mm
